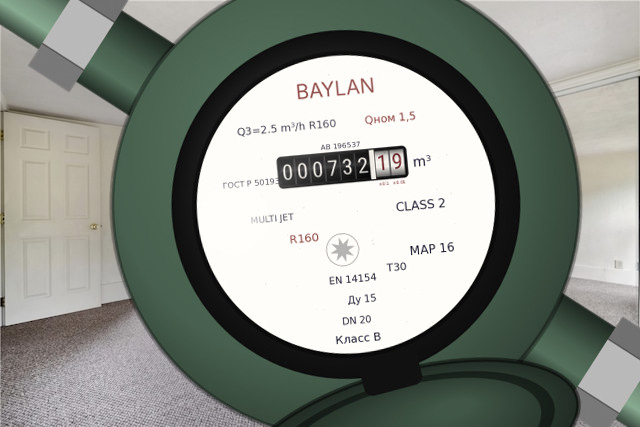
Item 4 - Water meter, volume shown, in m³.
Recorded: 732.19 m³
